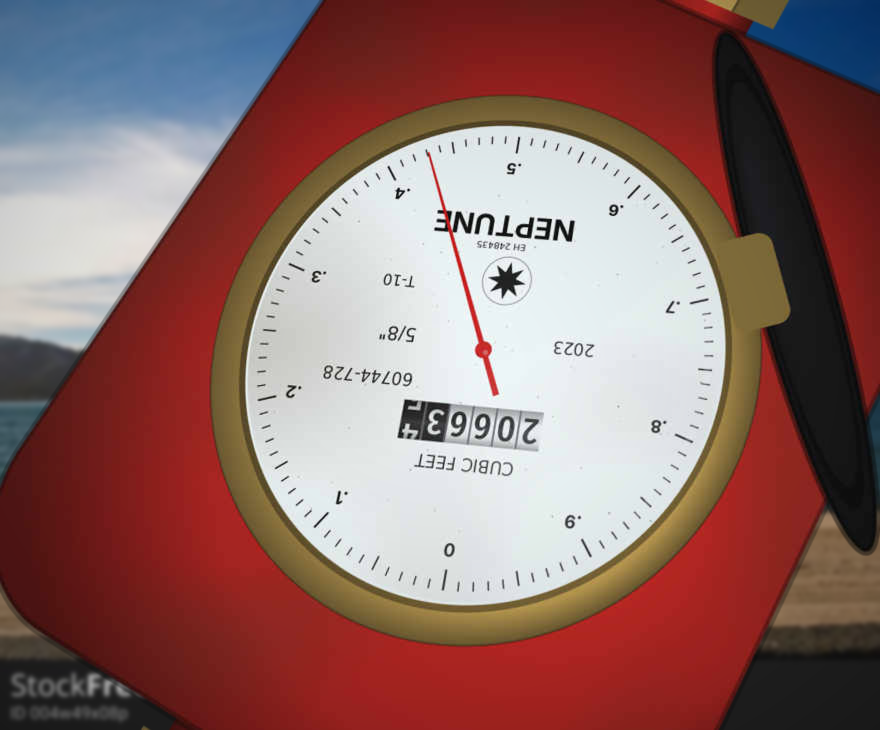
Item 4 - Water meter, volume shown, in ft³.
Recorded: 206634.43 ft³
